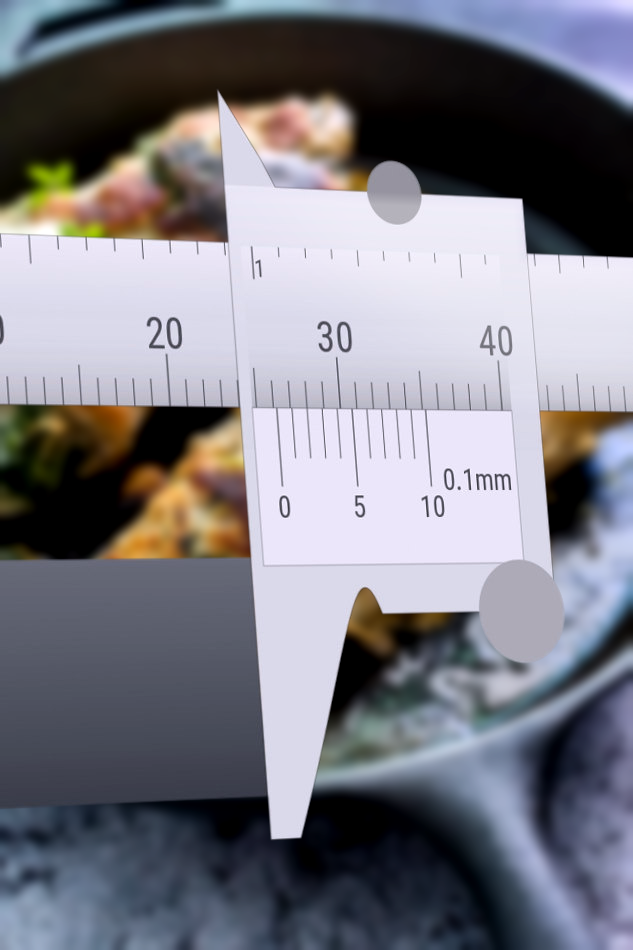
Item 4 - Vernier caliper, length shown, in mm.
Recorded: 26.2 mm
